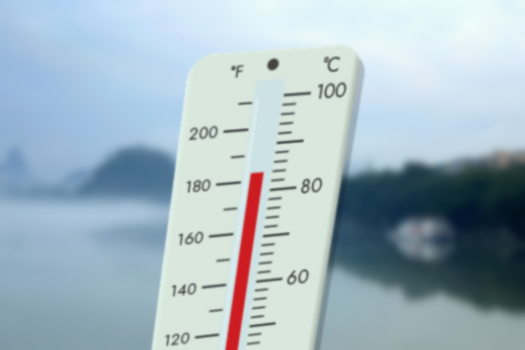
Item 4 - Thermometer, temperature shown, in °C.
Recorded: 84 °C
